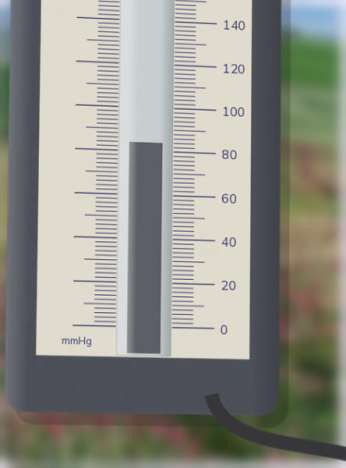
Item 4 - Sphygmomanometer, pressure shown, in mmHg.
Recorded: 84 mmHg
